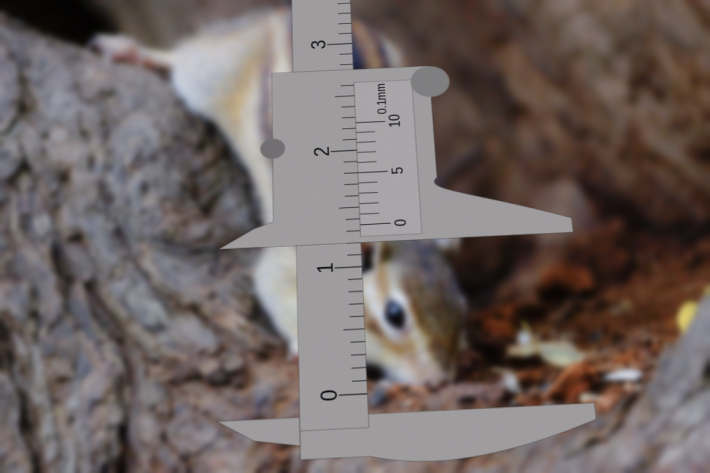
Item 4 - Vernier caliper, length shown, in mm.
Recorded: 13.5 mm
